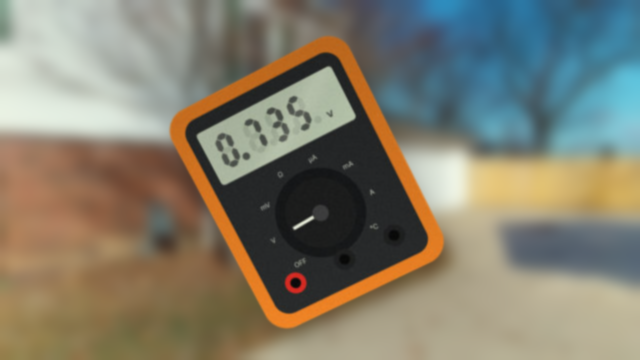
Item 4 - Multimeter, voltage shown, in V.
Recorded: 0.735 V
